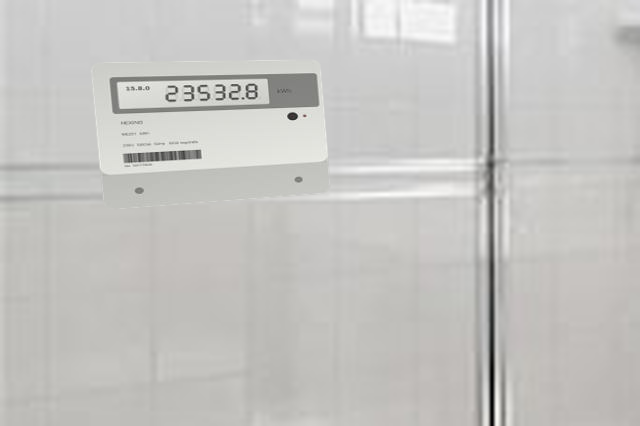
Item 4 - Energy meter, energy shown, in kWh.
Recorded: 23532.8 kWh
